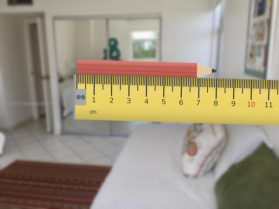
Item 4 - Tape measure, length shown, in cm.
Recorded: 8 cm
